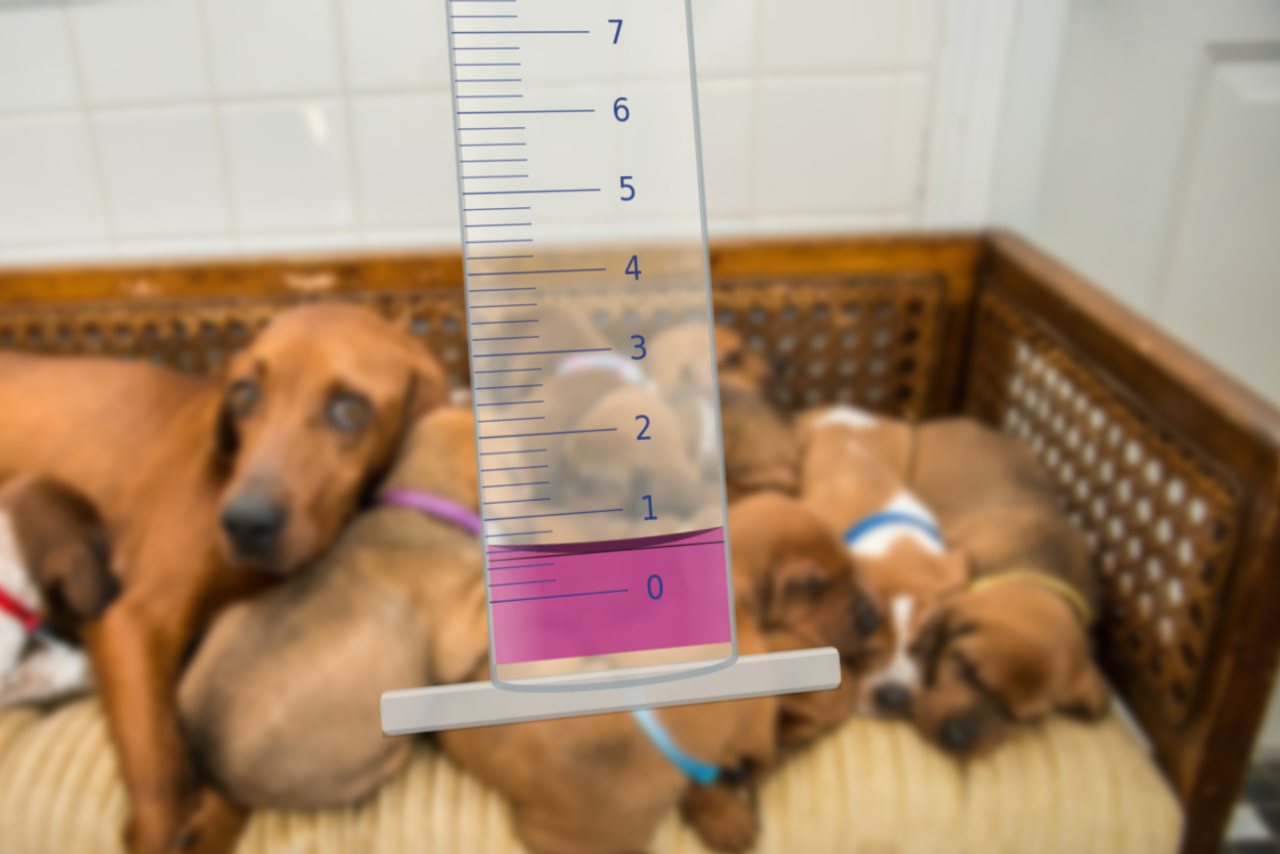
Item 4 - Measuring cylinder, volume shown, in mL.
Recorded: 0.5 mL
